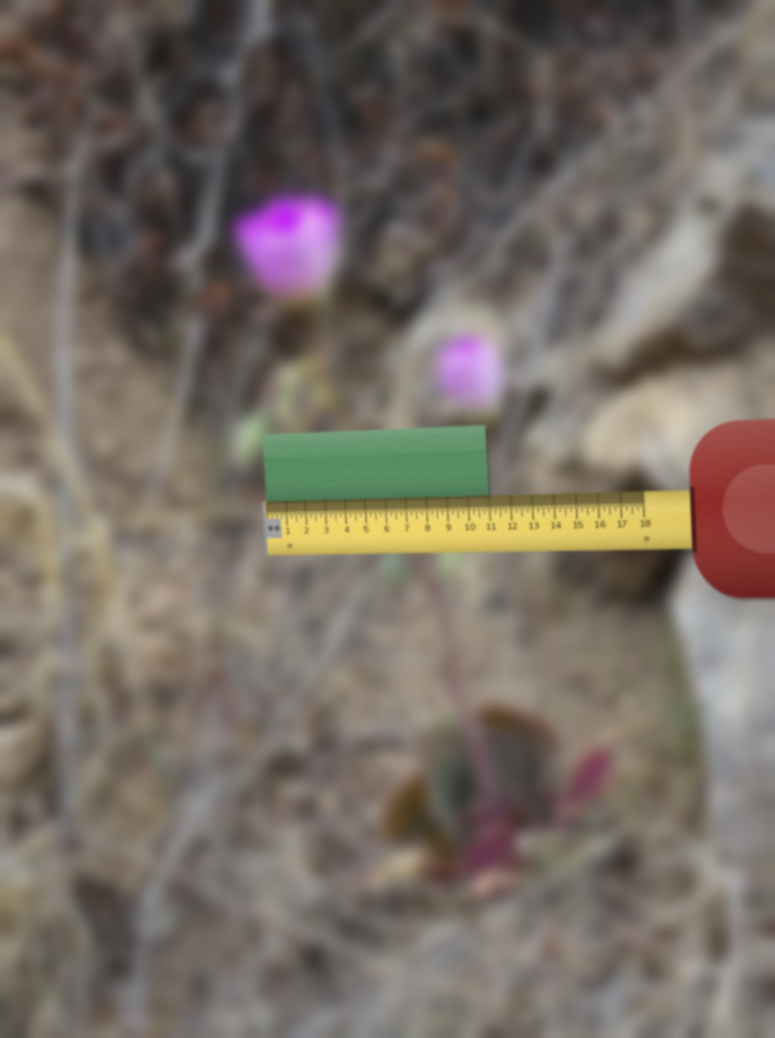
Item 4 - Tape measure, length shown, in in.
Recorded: 11 in
